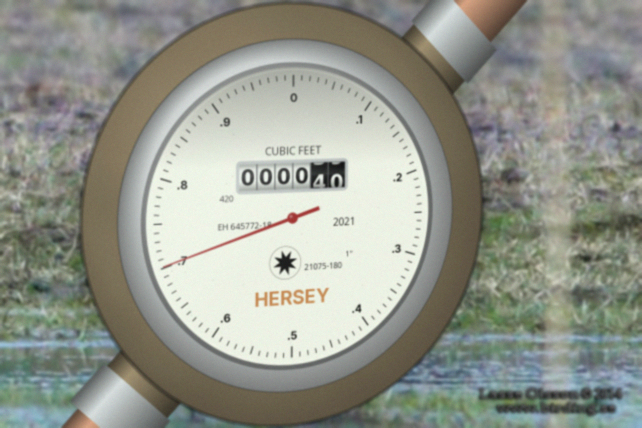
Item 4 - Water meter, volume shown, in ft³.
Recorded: 39.70 ft³
